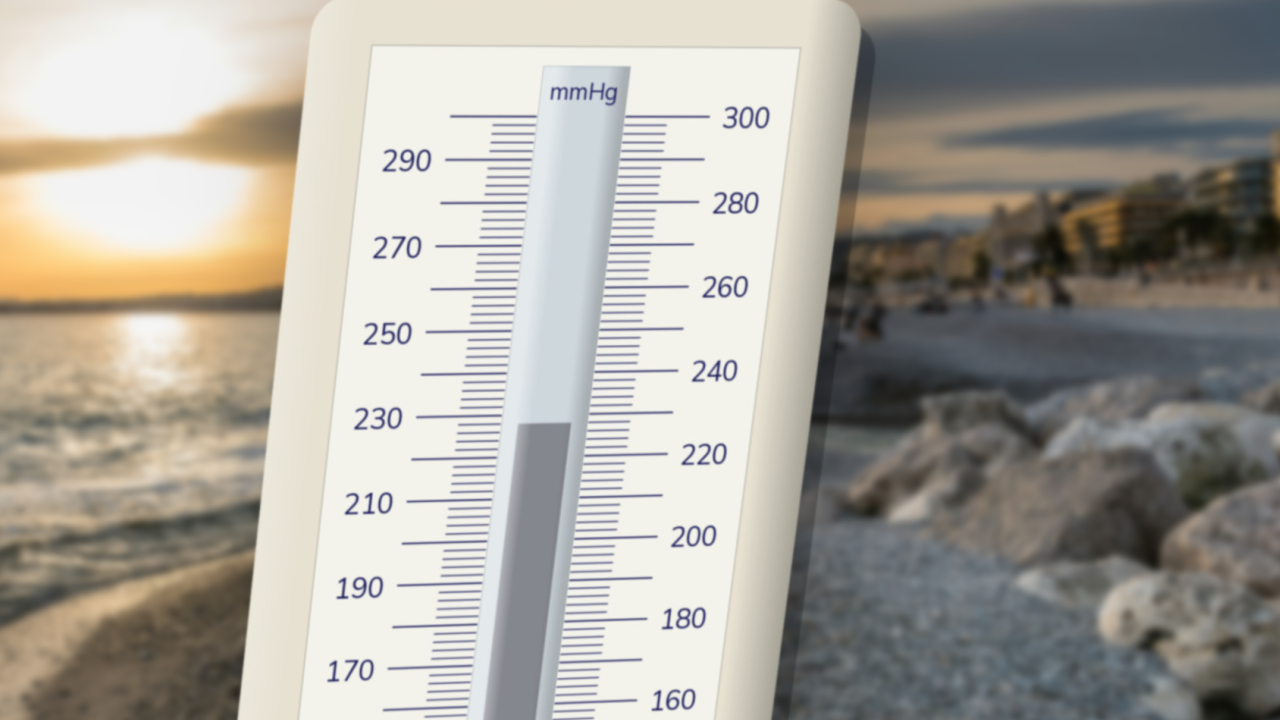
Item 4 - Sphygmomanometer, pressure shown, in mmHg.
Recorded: 228 mmHg
